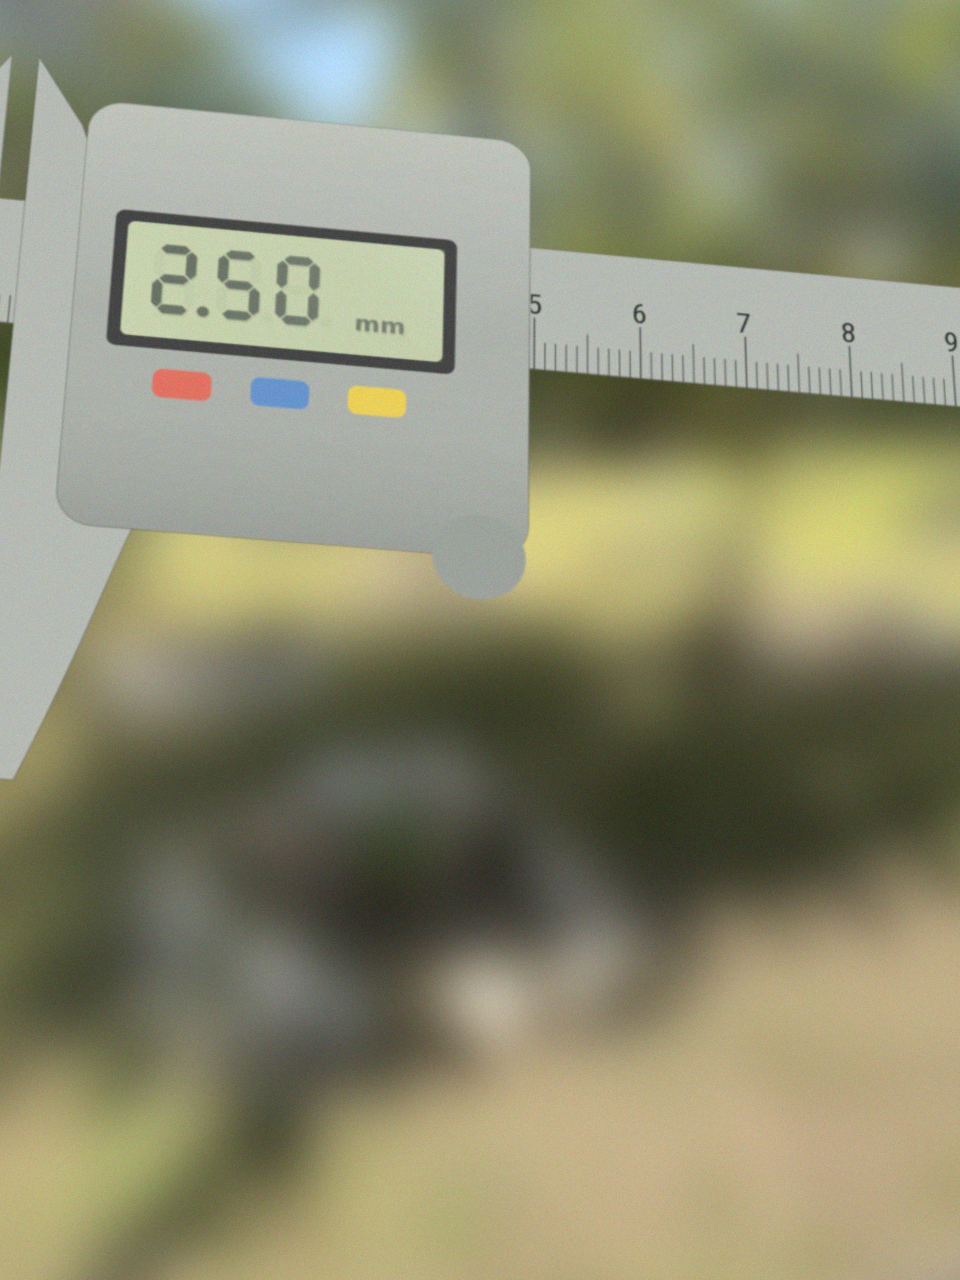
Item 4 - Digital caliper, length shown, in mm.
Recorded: 2.50 mm
